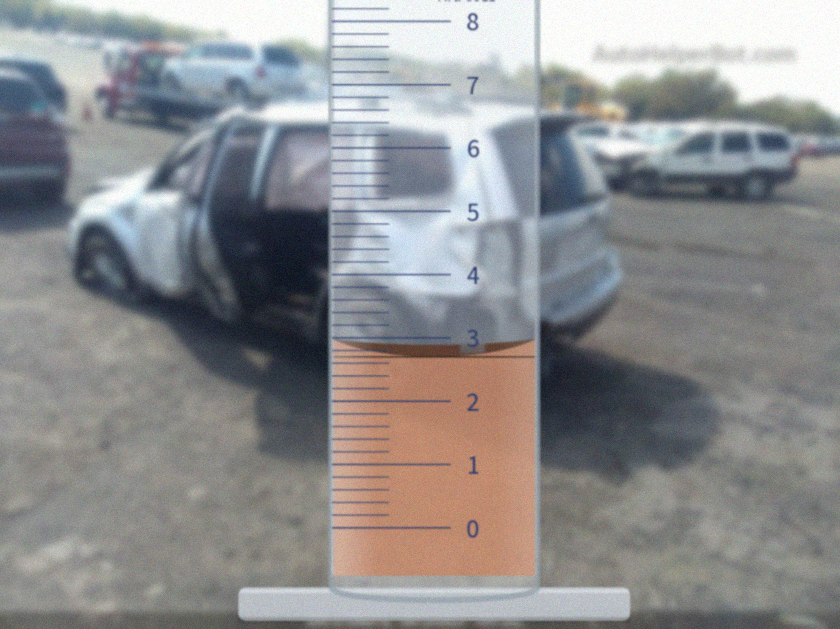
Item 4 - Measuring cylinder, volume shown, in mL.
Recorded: 2.7 mL
